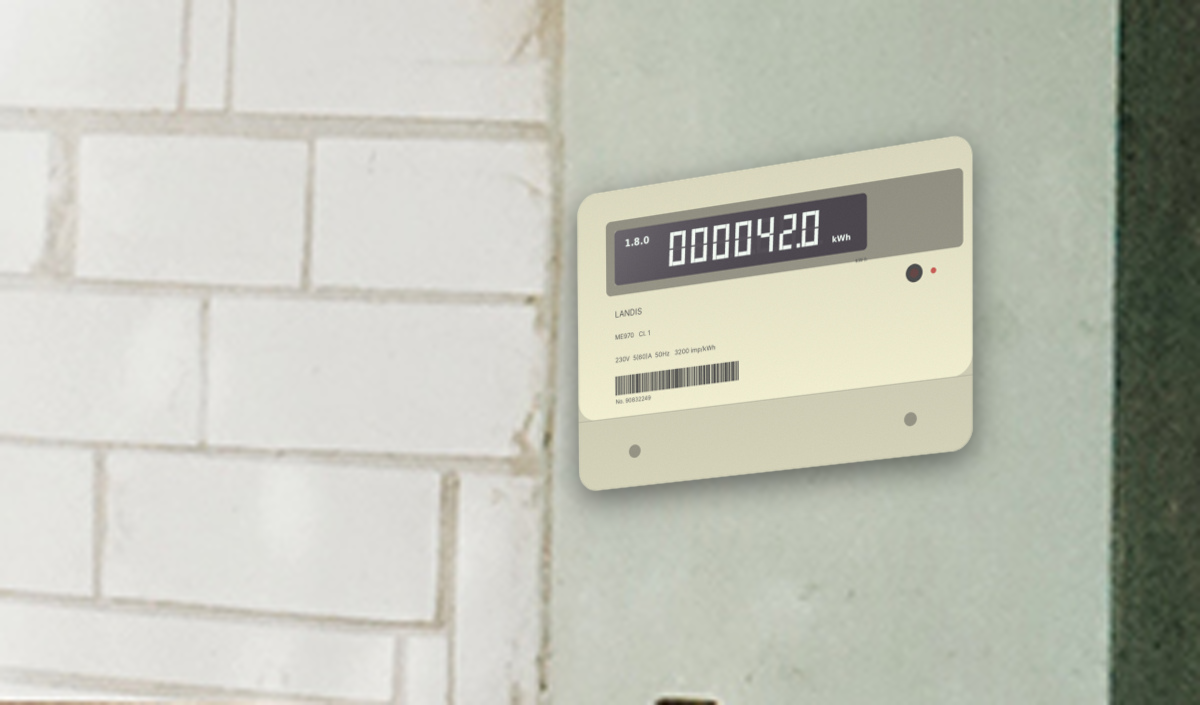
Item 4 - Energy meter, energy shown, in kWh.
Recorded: 42.0 kWh
